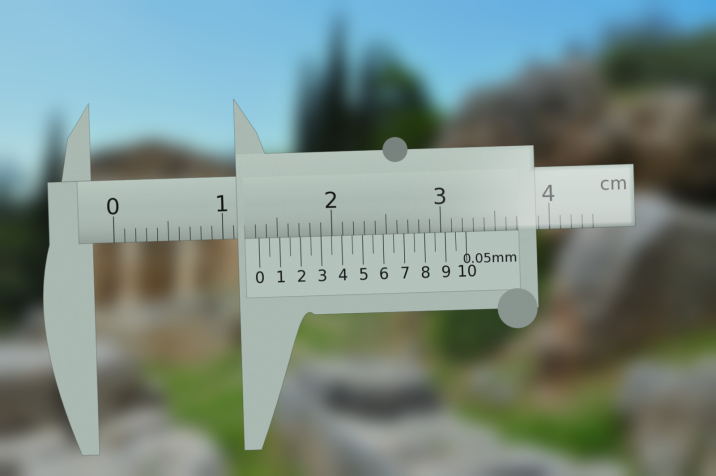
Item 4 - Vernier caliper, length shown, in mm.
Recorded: 13.3 mm
